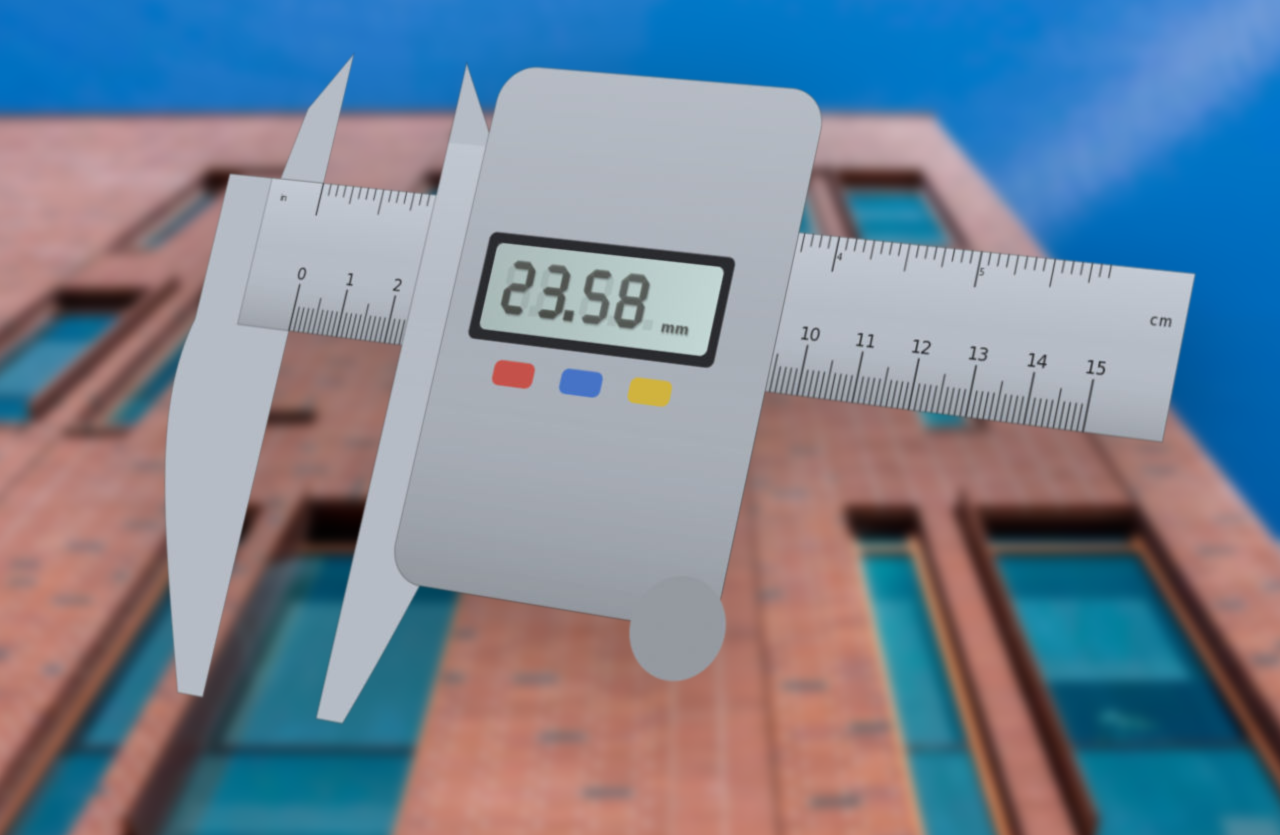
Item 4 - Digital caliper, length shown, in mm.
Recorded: 23.58 mm
